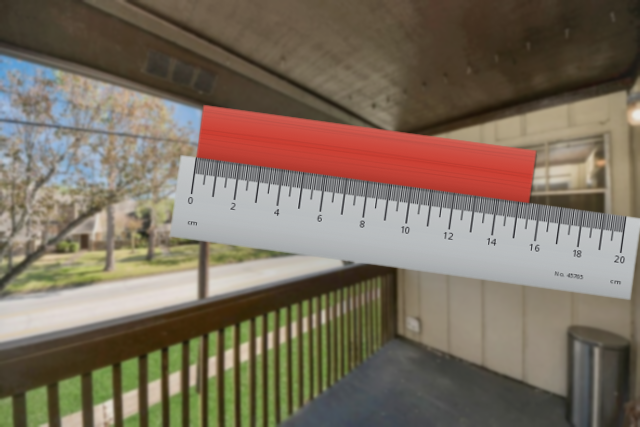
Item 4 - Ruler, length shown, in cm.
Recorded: 15.5 cm
